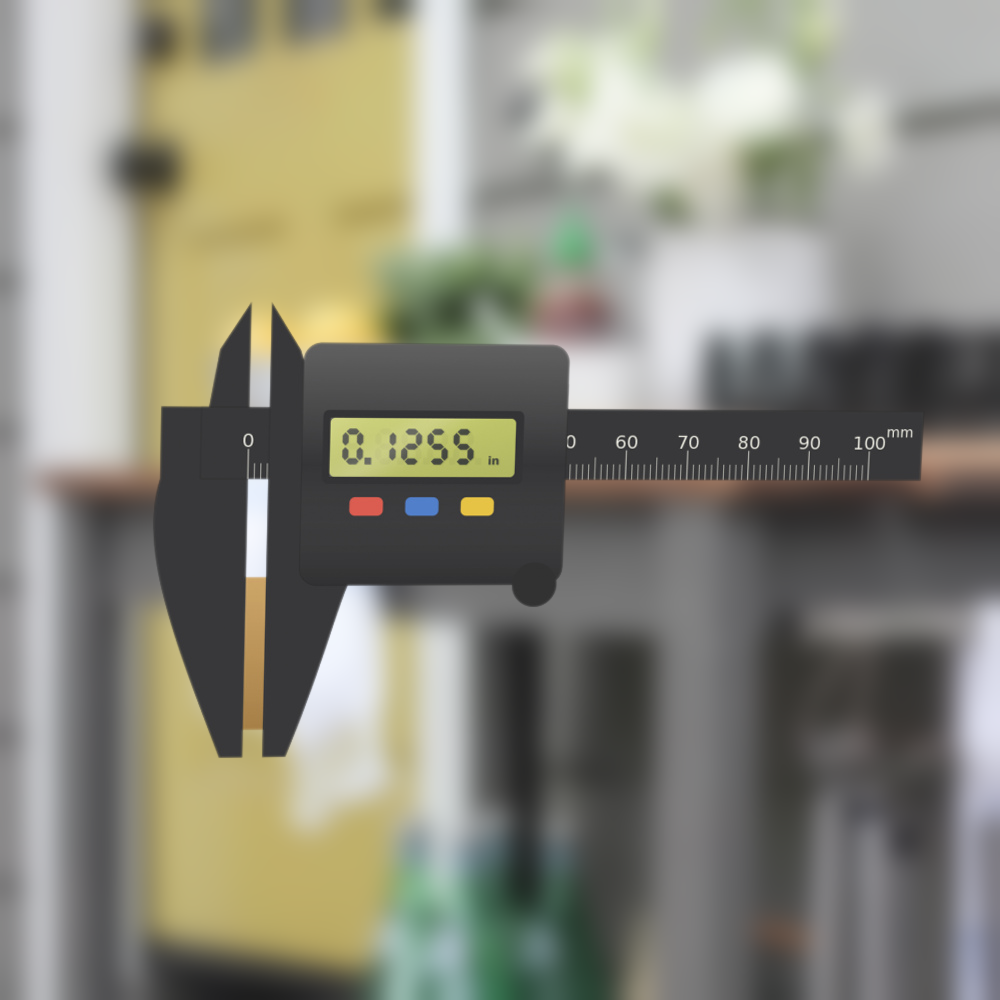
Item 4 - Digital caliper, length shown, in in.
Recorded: 0.1255 in
